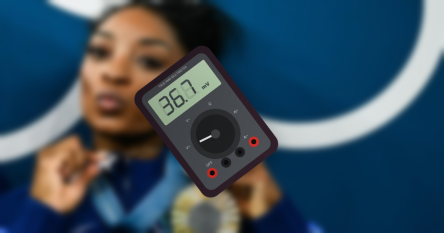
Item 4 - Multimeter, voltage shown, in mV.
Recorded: 36.7 mV
